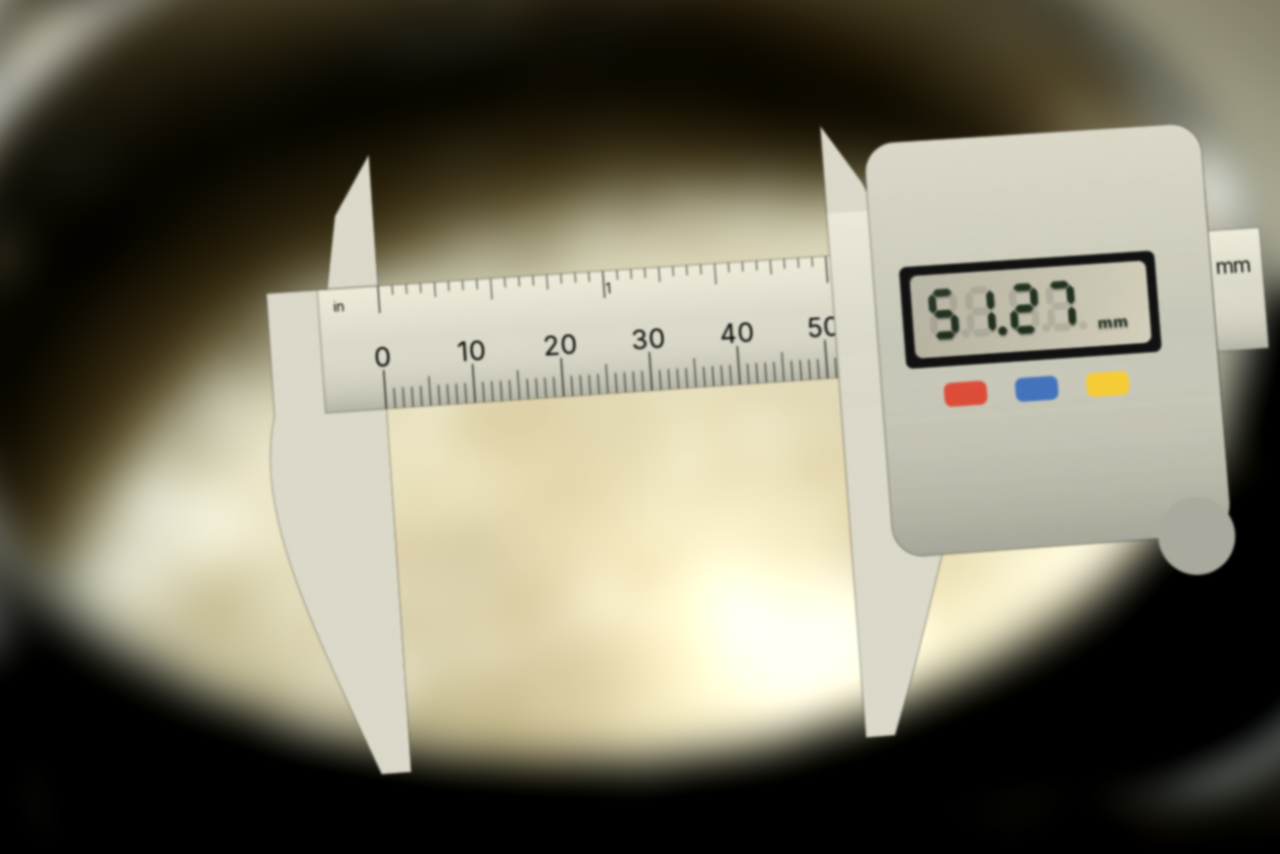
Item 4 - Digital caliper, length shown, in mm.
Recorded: 51.27 mm
